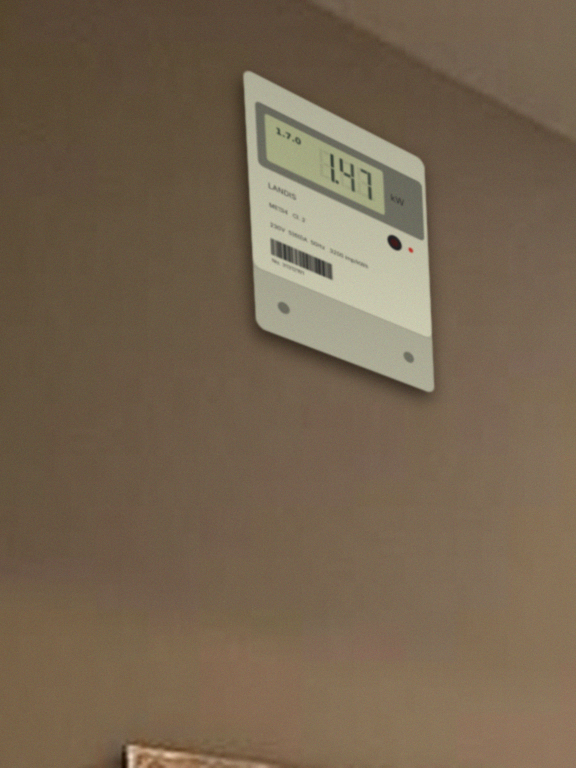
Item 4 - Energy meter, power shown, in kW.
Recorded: 1.47 kW
